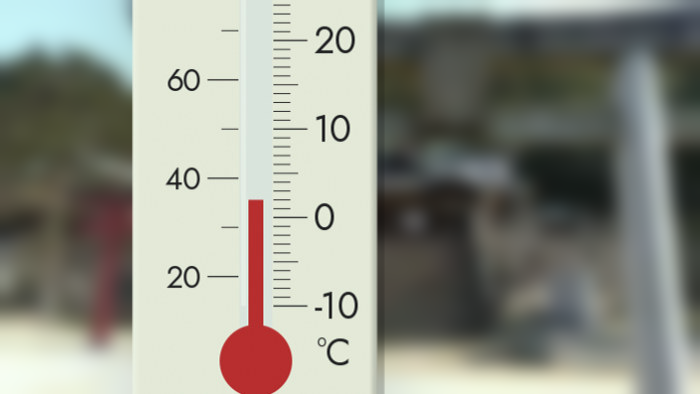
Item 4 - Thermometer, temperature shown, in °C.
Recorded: 2 °C
